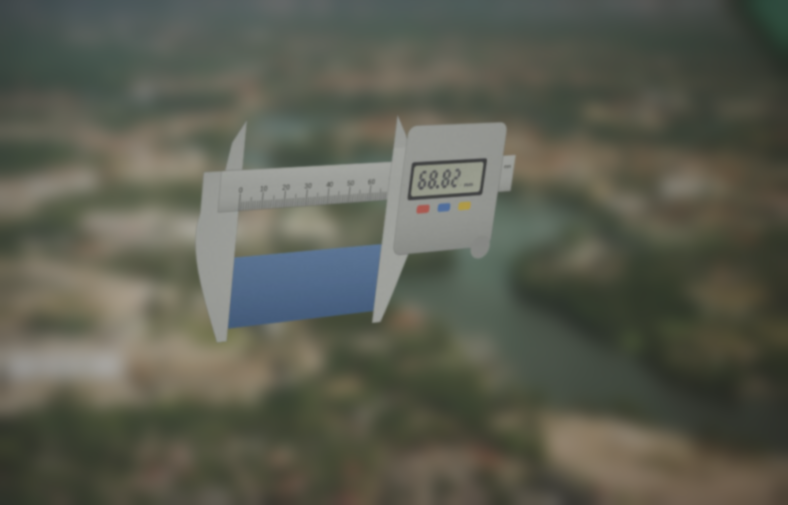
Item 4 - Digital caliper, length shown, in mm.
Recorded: 68.82 mm
